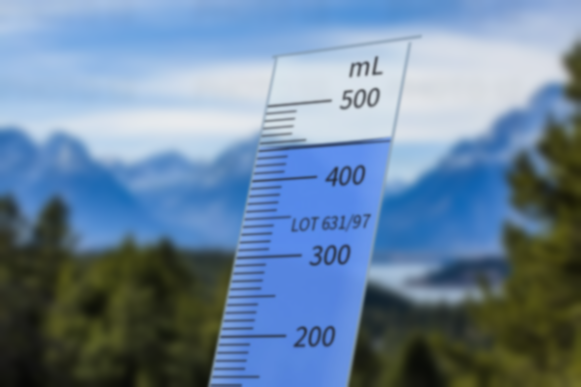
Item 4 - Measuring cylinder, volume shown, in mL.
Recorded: 440 mL
